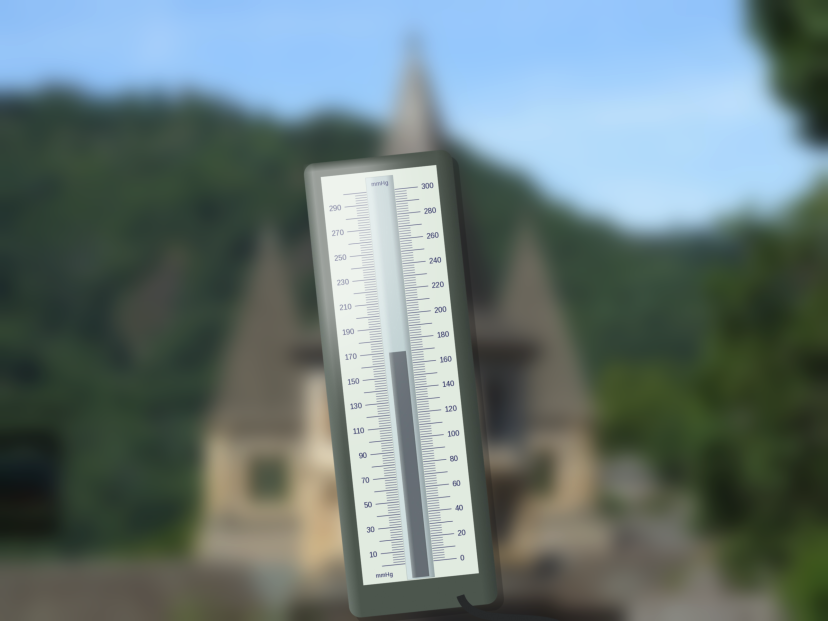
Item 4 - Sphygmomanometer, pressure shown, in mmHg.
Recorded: 170 mmHg
